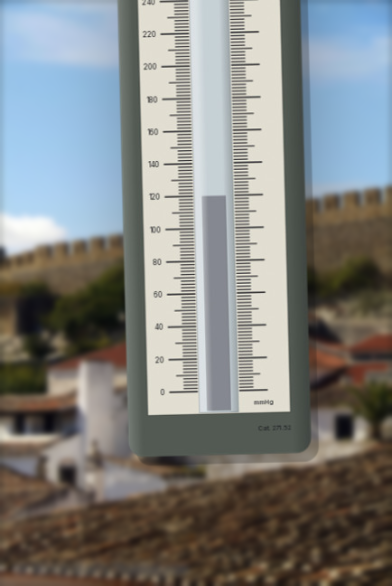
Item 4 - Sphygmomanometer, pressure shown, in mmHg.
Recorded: 120 mmHg
